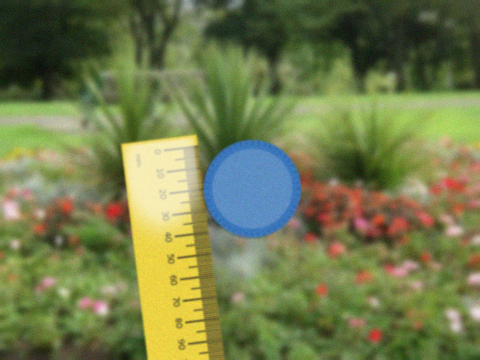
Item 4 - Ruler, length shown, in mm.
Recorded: 45 mm
